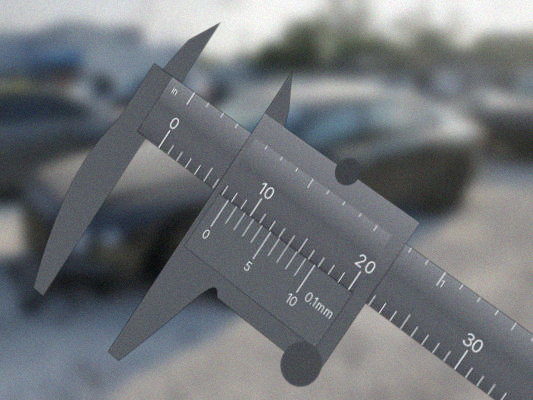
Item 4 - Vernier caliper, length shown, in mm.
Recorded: 7.7 mm
